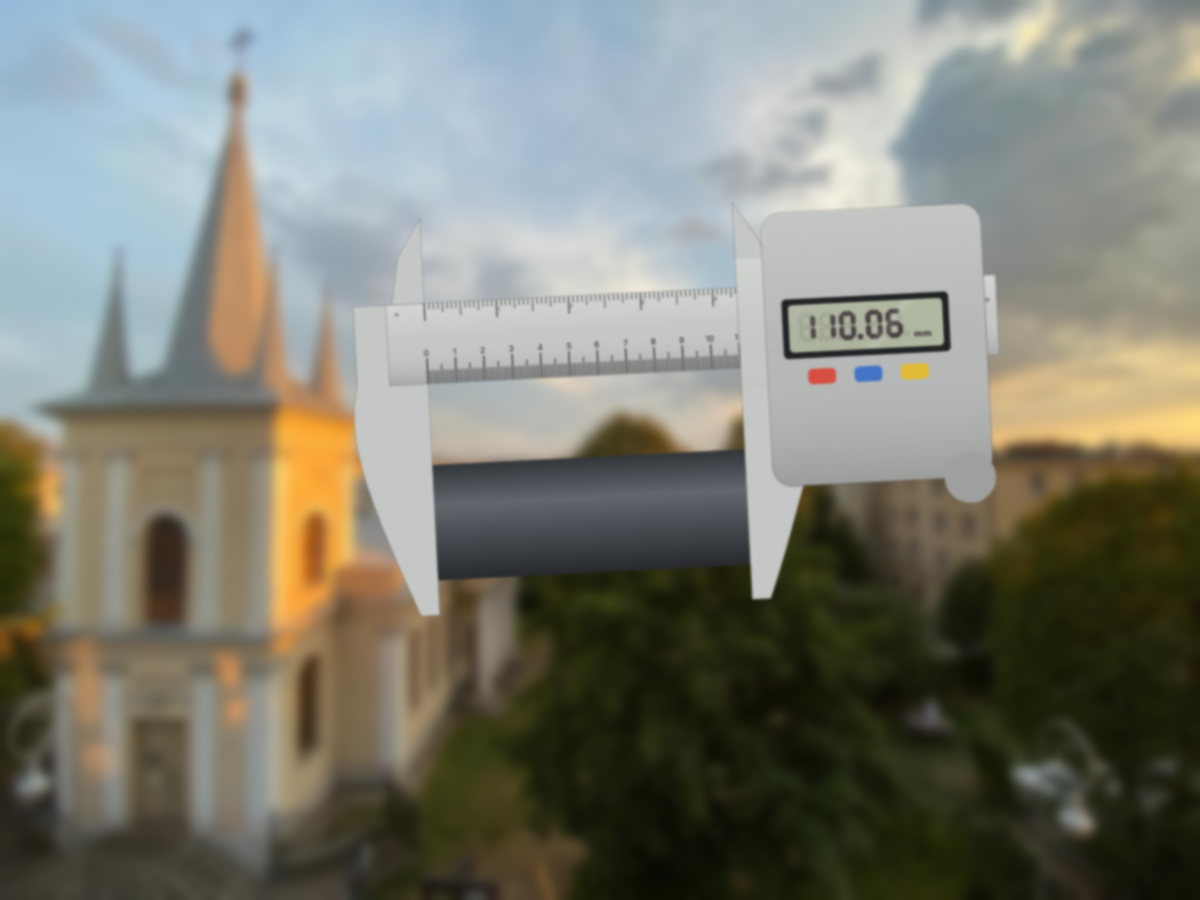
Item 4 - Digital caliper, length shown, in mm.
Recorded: 110.06 mm
